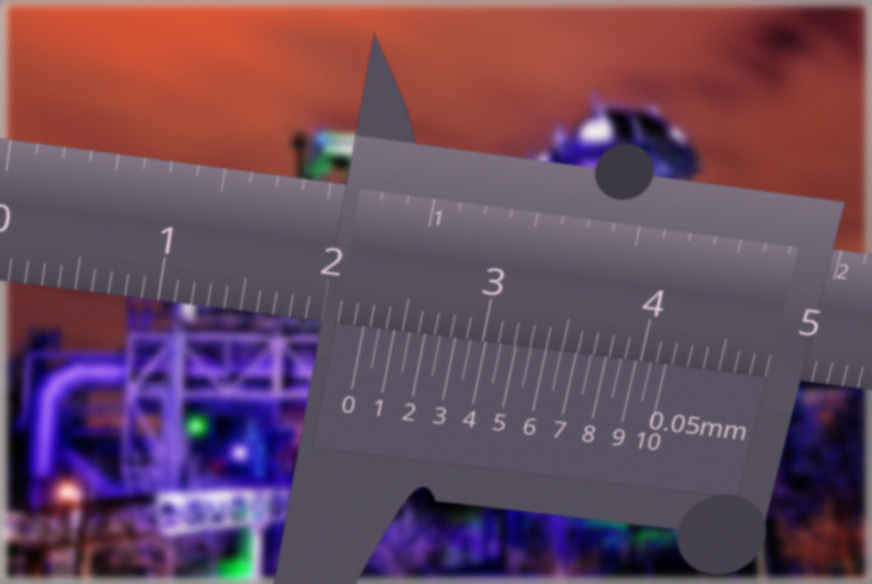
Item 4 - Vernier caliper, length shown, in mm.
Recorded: 22.6 mm
